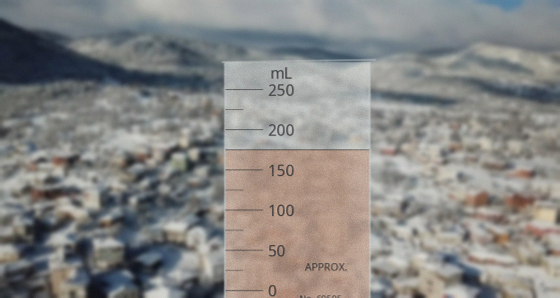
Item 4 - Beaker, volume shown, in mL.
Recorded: 175 mL
